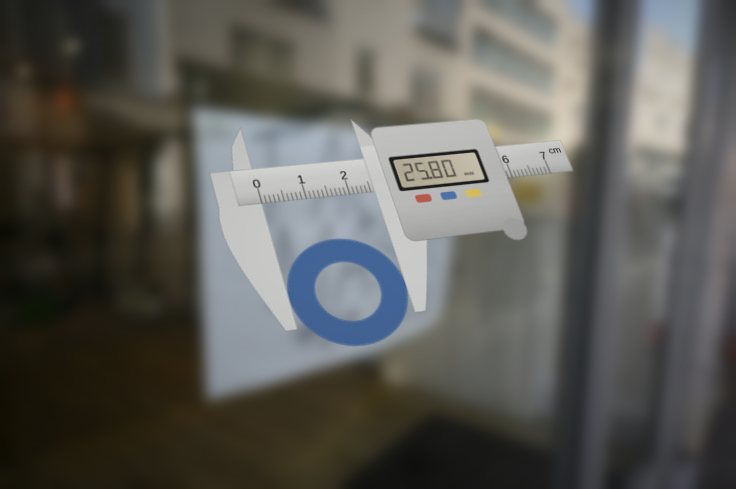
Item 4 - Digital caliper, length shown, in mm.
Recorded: 25.80 mm
